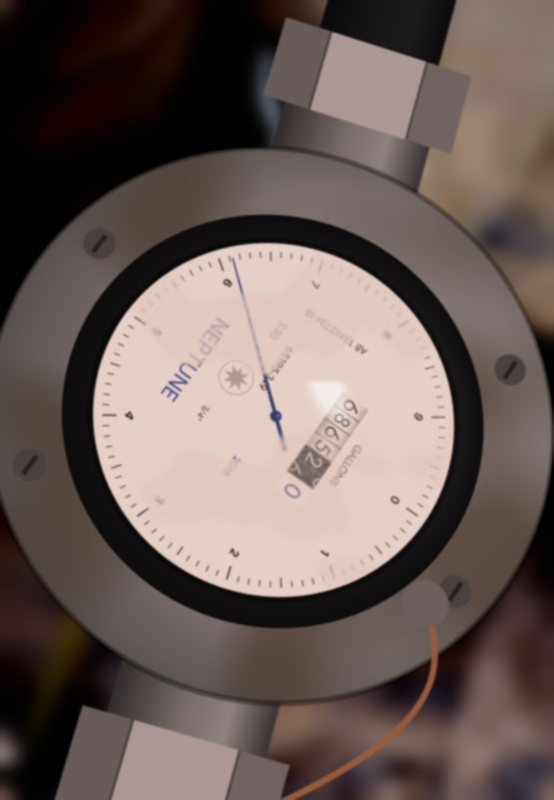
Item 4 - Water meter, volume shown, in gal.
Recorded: 6865256.1 gal
